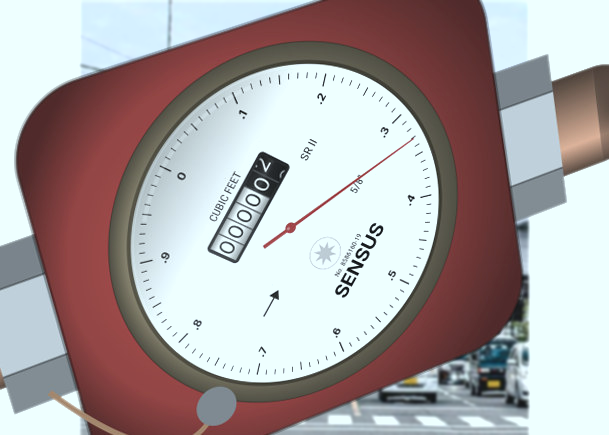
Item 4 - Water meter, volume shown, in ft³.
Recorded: 2.33 ft³
